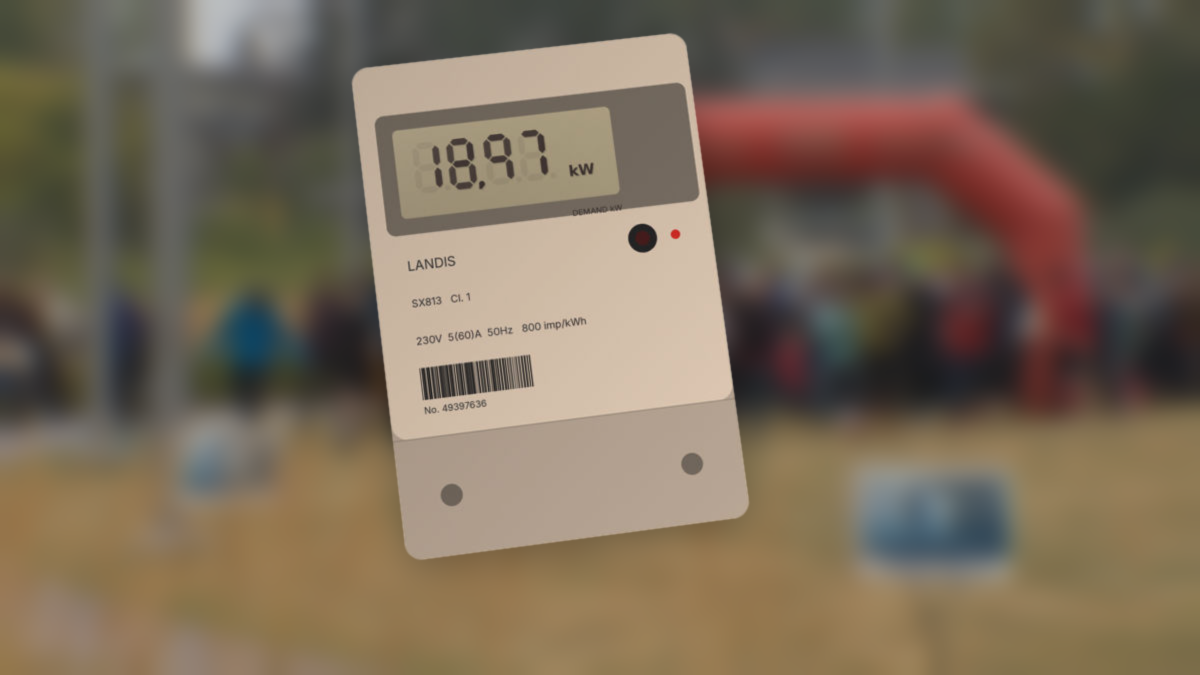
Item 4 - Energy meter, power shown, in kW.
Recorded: 18.97 kW
